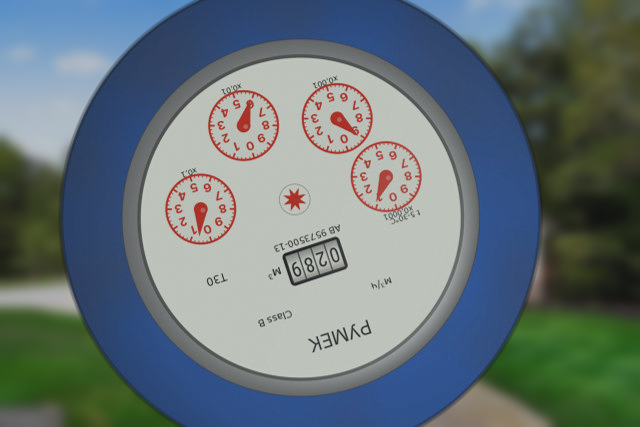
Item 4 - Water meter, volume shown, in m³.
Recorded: 289.0591 m³
